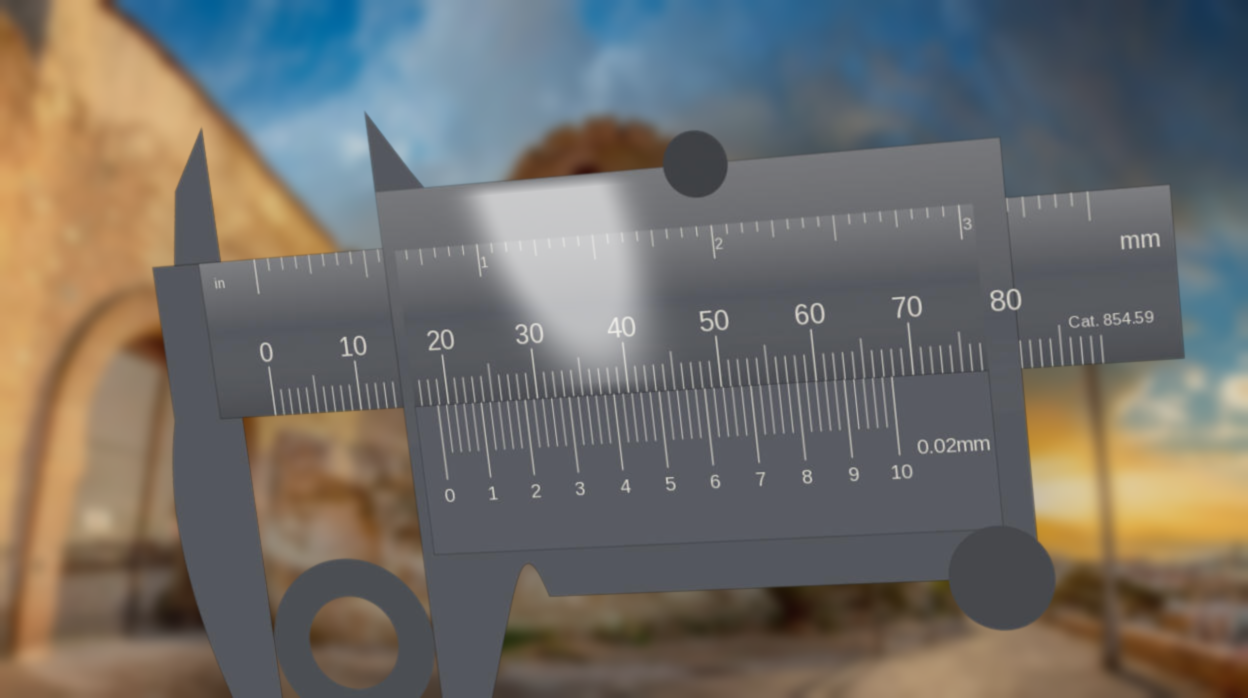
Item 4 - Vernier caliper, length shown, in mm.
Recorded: 18.8 mm
